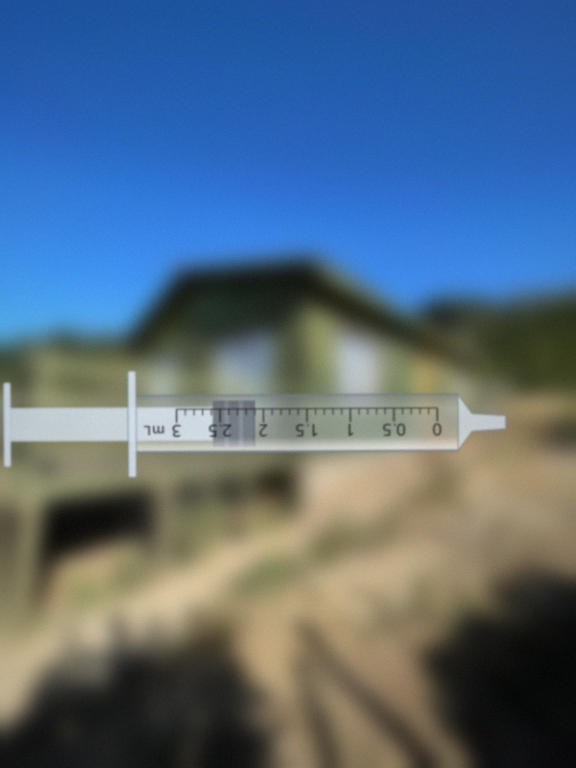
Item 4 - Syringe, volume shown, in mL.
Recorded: 2.1 mL
